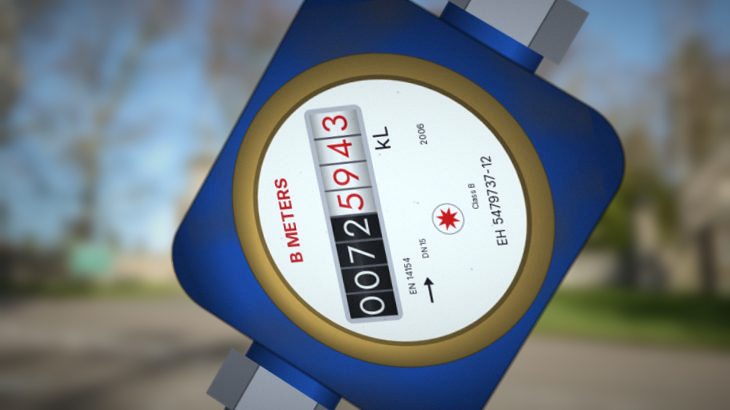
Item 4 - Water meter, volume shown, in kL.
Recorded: 72.5943 kL
